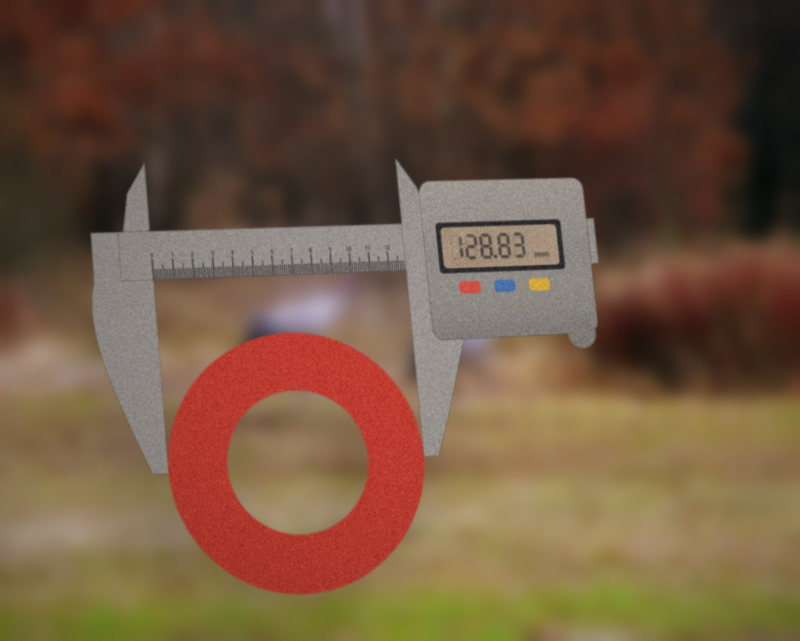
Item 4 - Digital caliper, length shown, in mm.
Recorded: 128.83 mm
